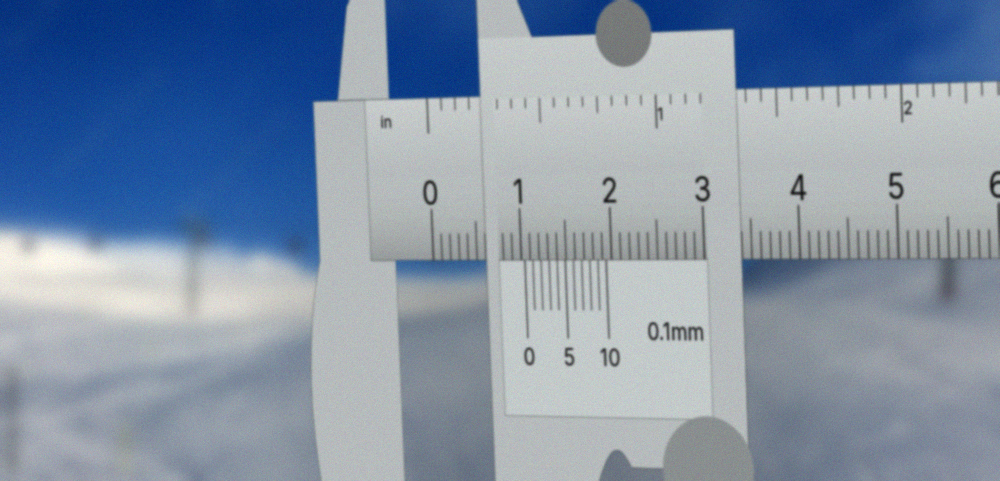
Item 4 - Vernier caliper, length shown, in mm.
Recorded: 10.4 mm
